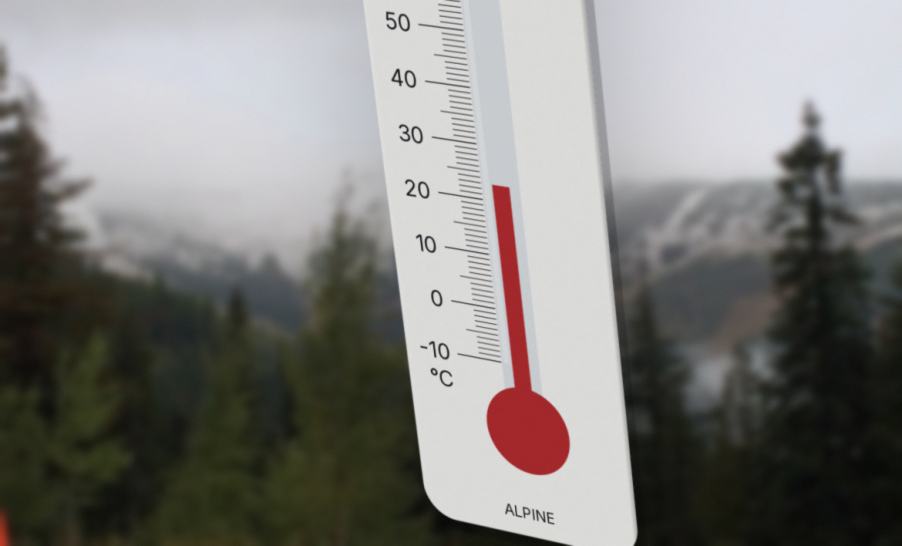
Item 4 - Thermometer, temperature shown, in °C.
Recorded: 23 °C
